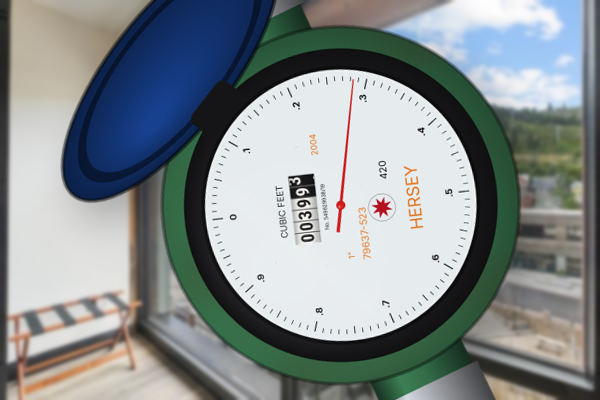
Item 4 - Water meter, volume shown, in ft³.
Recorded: 3993.28 ft³
